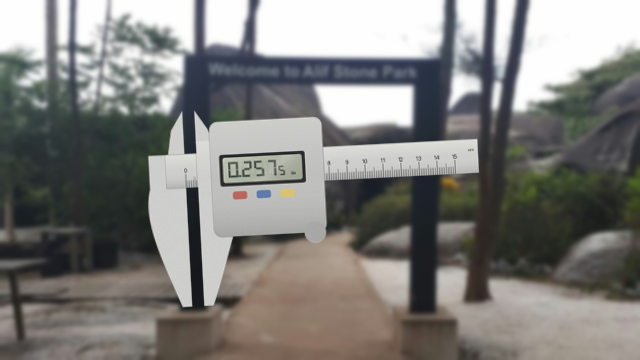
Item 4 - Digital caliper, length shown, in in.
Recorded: 0.2575 in
